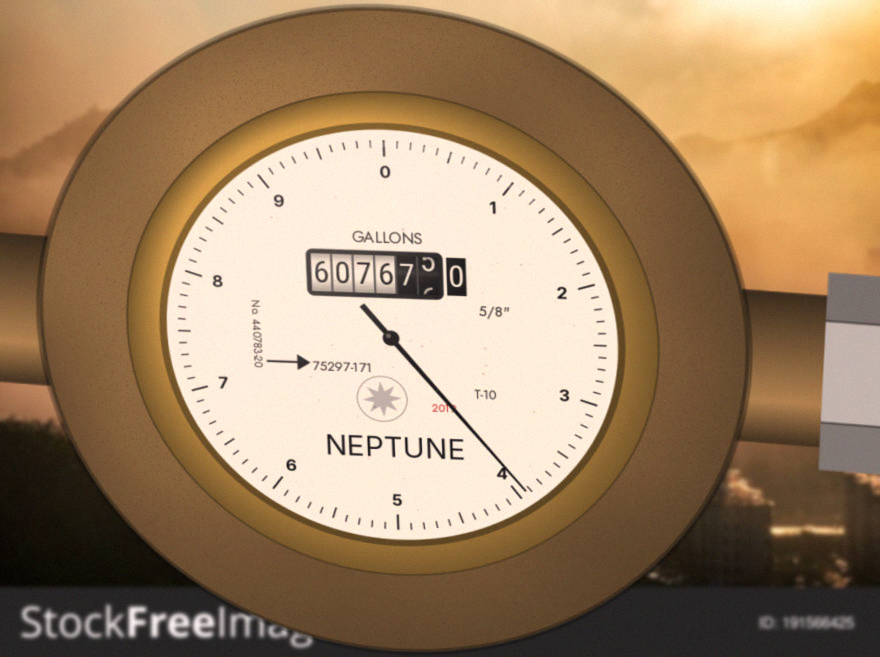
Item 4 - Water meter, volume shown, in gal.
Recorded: 6076753.9 gal
